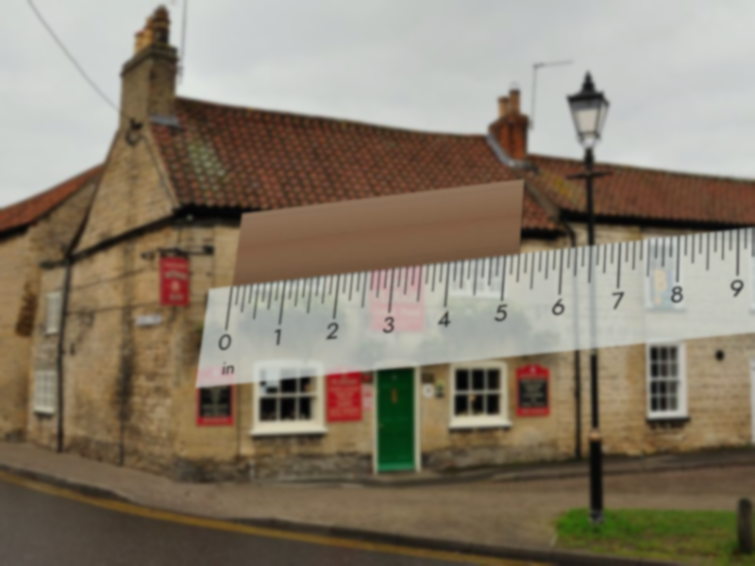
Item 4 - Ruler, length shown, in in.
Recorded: 5.25 in
